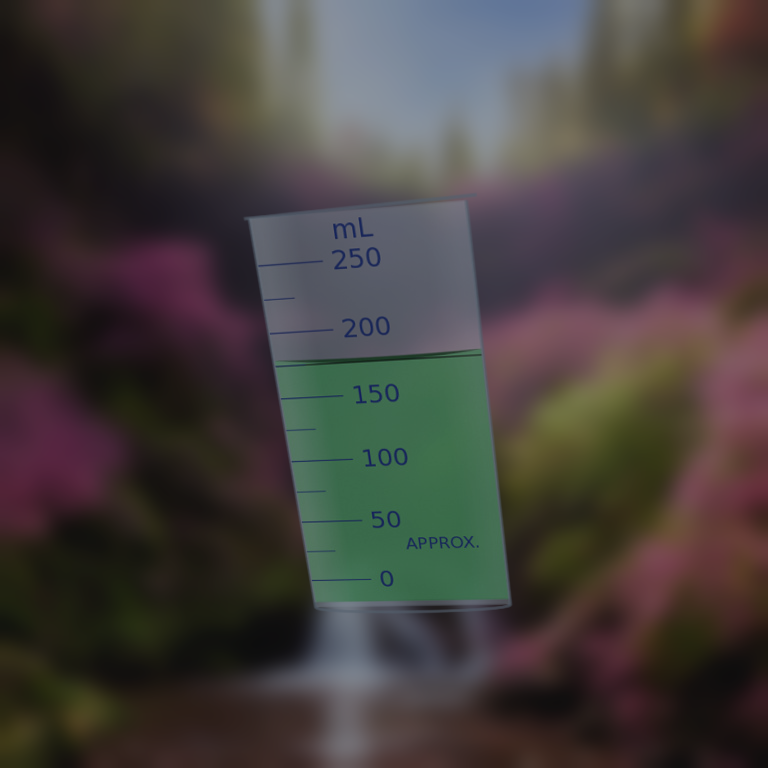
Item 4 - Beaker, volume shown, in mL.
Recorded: 175 mL
